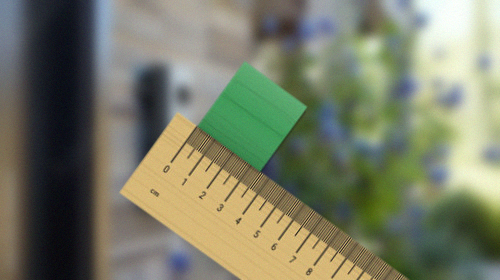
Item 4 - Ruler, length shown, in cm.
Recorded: 3.5 cm
